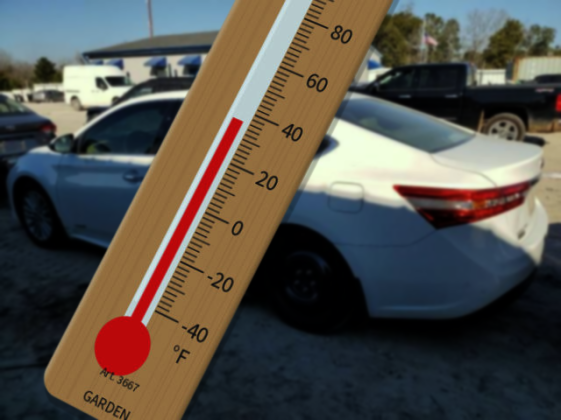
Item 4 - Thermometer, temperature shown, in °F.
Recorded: 36 °F
